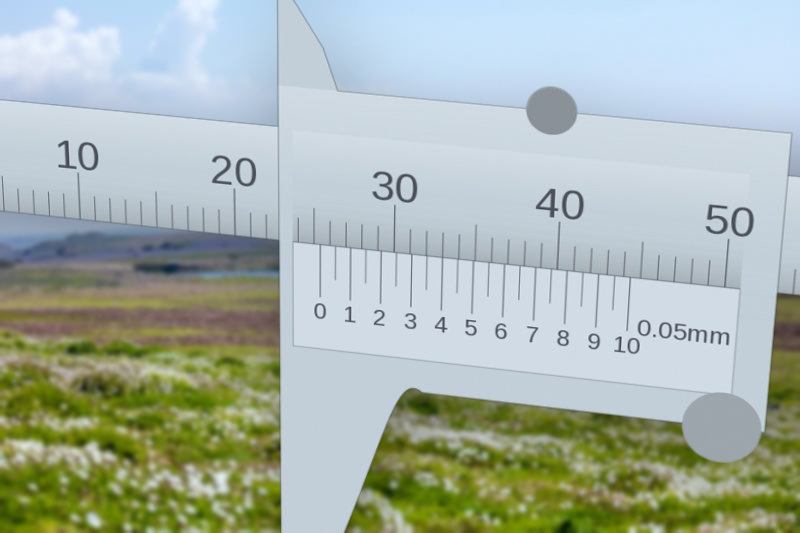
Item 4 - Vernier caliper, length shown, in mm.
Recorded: 25.4 mm
